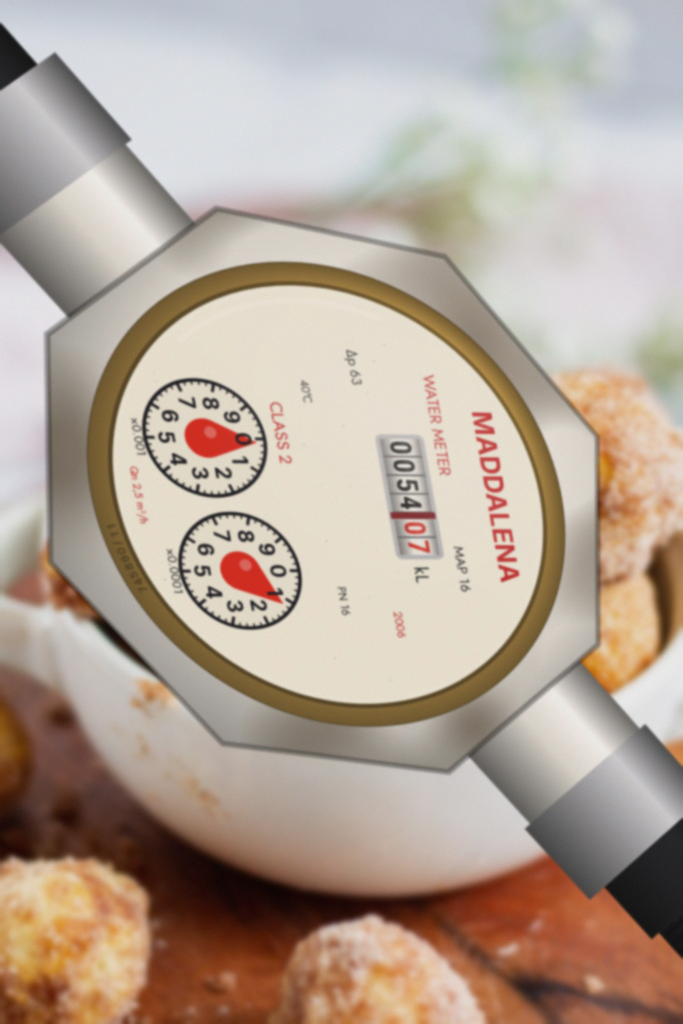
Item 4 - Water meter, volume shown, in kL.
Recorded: 54.0701 kL
